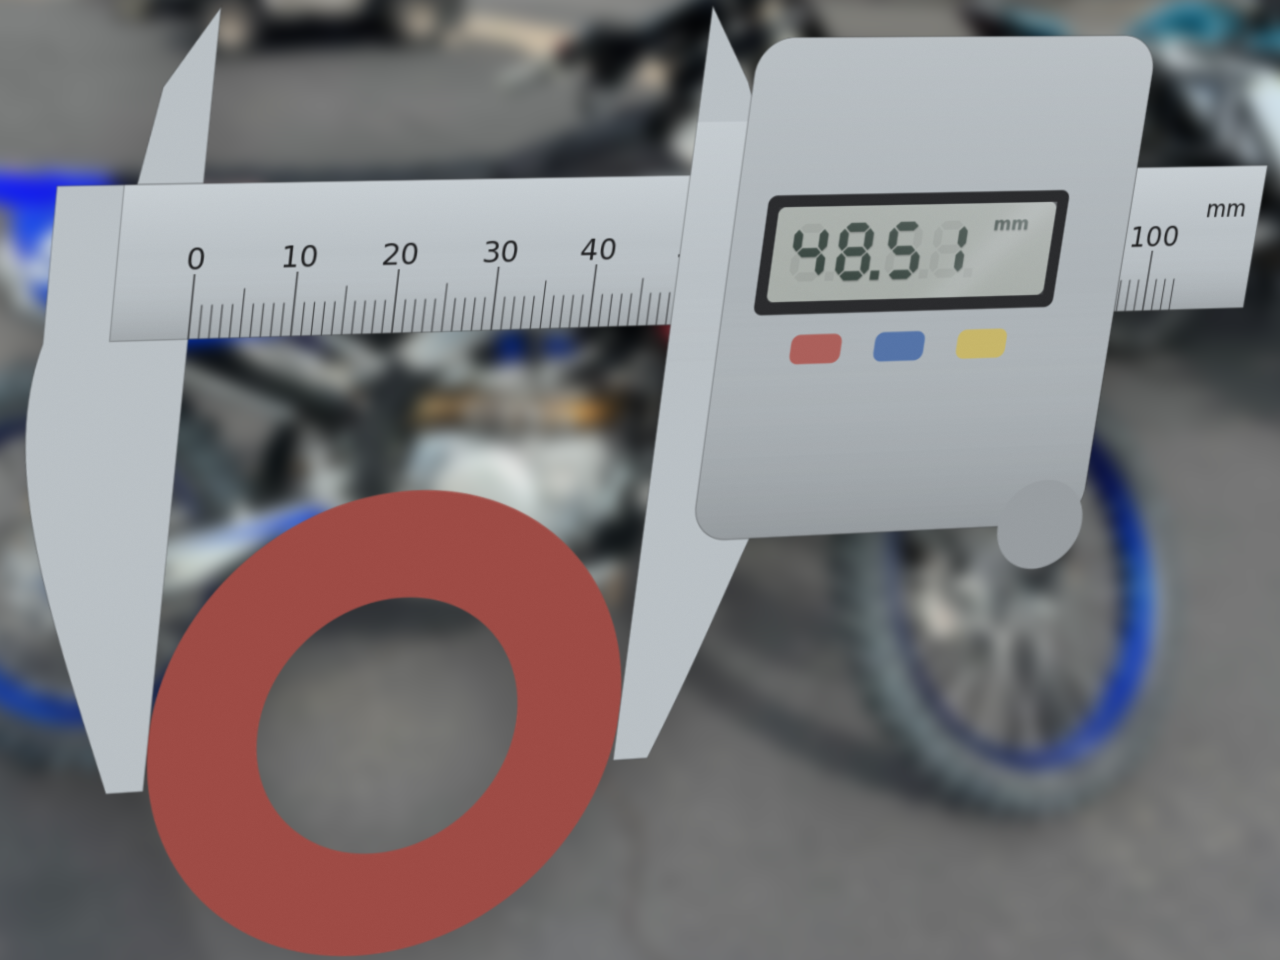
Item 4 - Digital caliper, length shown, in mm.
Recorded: 48.51 mm
